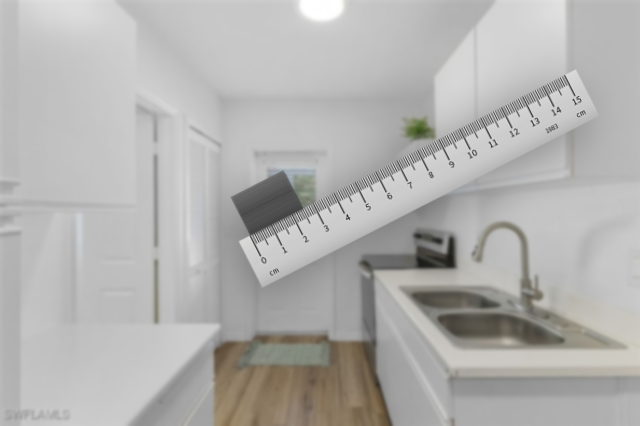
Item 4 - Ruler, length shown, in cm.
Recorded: 2.5 cm
